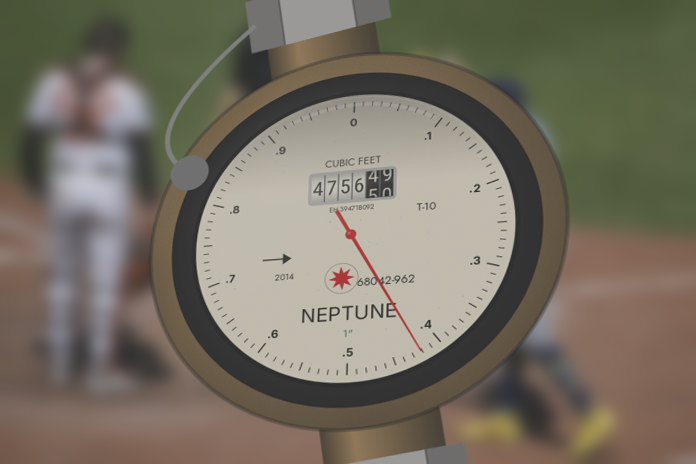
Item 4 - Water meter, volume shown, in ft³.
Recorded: 475649.42 ft³
